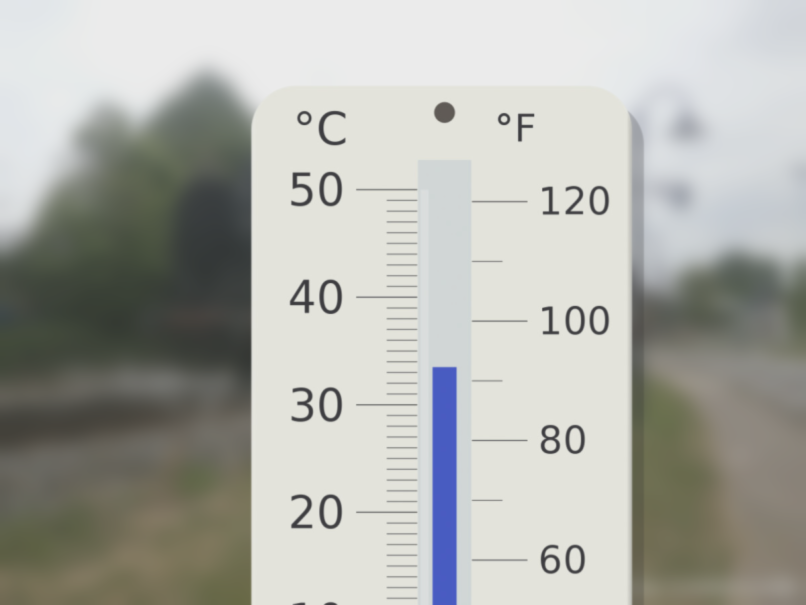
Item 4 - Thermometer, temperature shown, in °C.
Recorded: 33.5 °C
